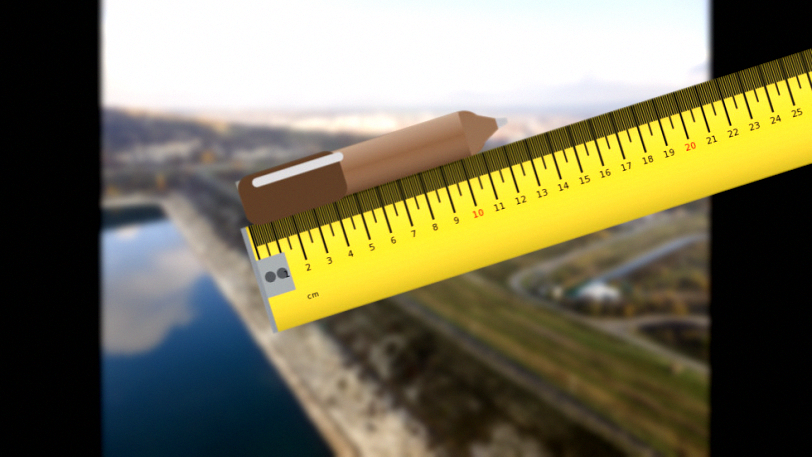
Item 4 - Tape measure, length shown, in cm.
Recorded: 12.5 cm
